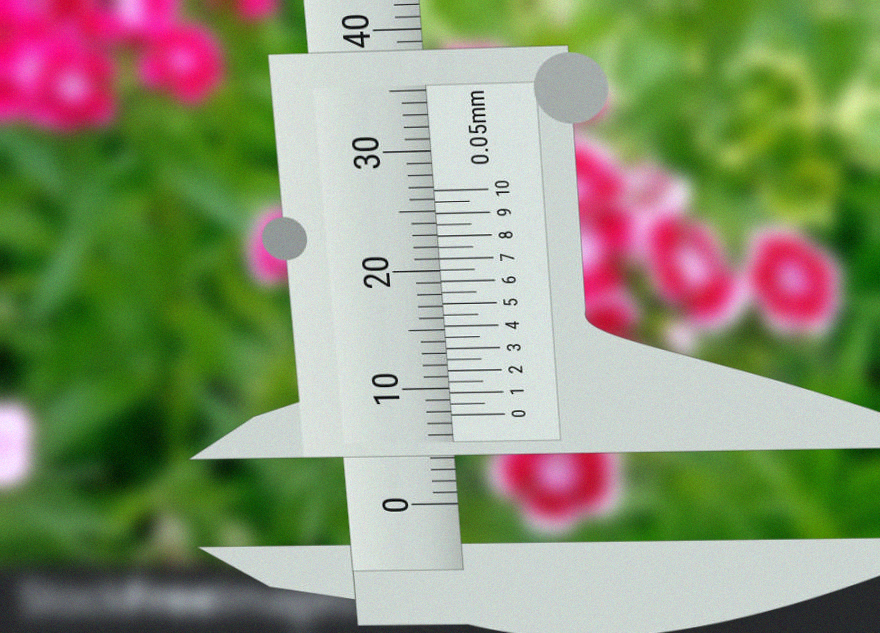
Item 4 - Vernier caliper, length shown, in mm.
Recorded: 7.7 mm
